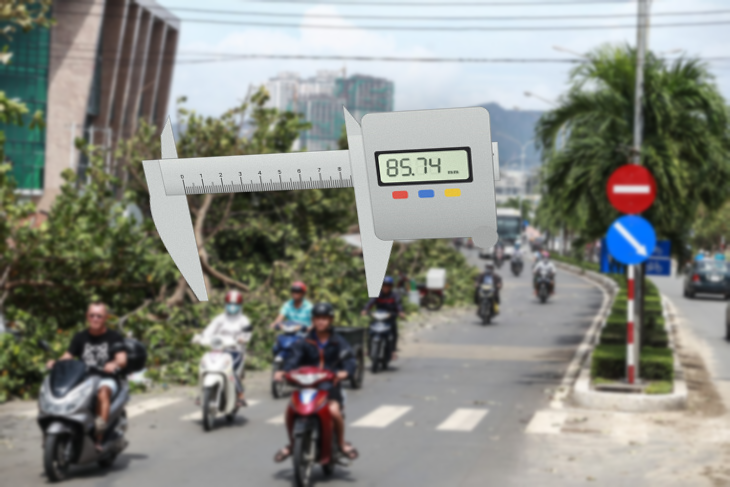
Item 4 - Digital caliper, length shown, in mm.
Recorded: 85.74 mm
